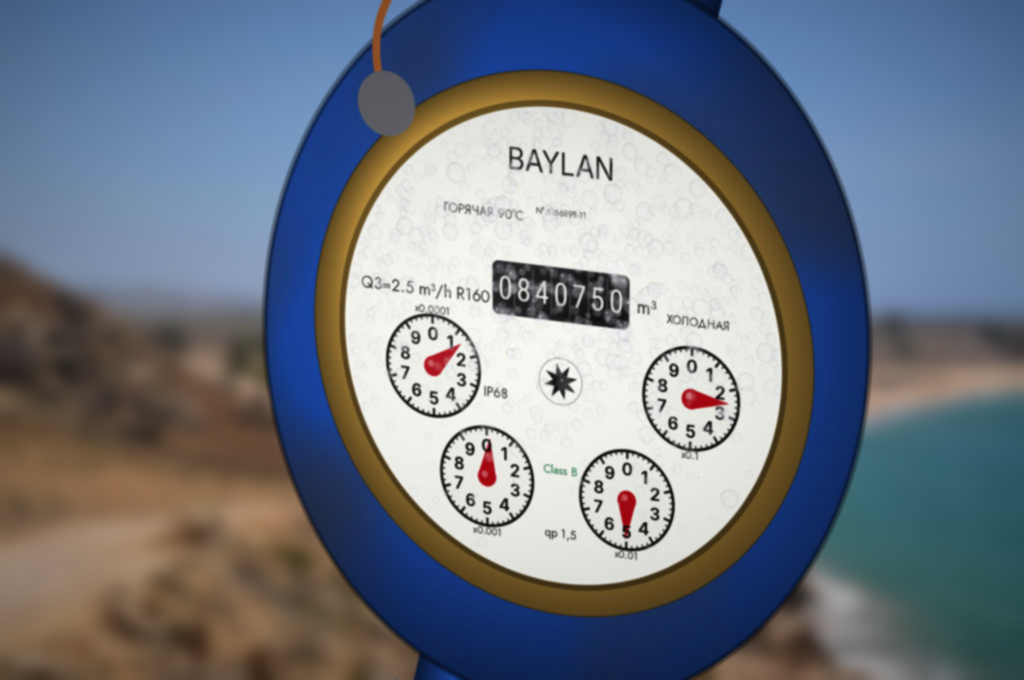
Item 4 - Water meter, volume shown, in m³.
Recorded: 840750.2501 m³
